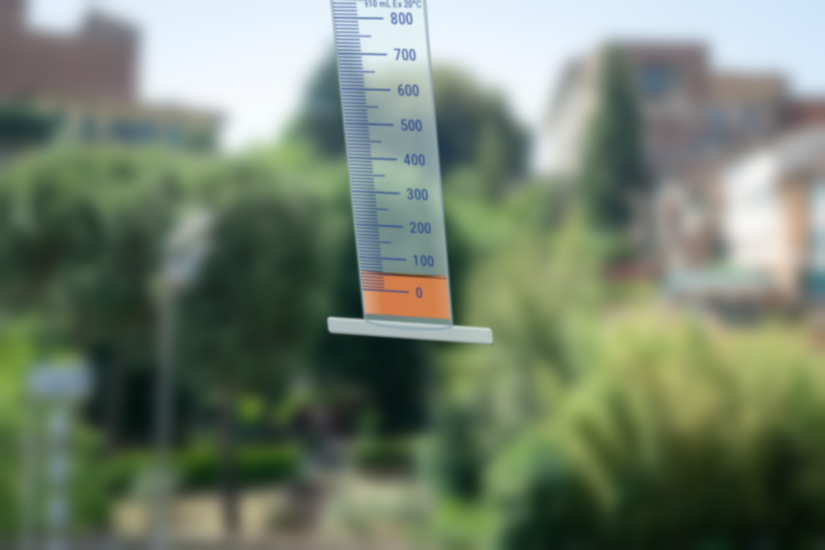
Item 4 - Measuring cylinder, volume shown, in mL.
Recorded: 50 mL
